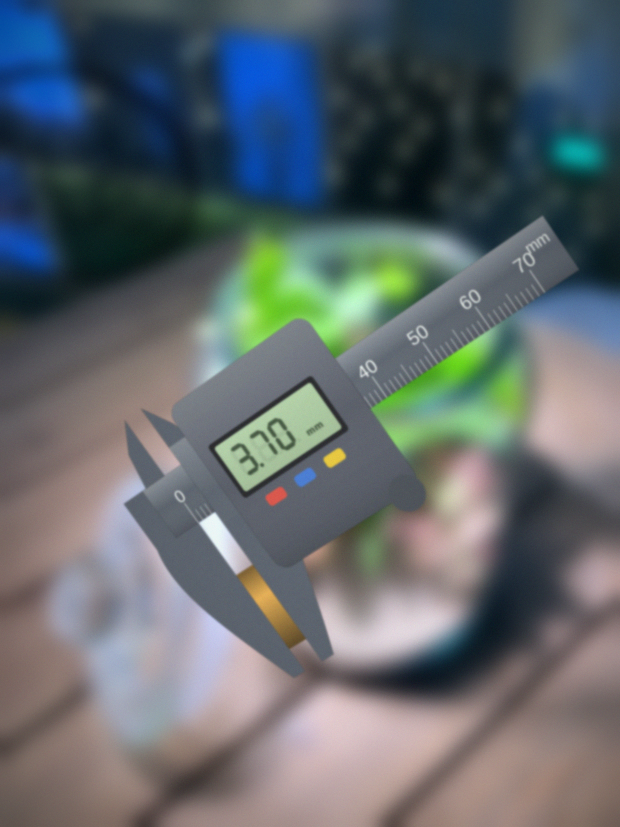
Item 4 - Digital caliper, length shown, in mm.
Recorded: 3.70 mm
